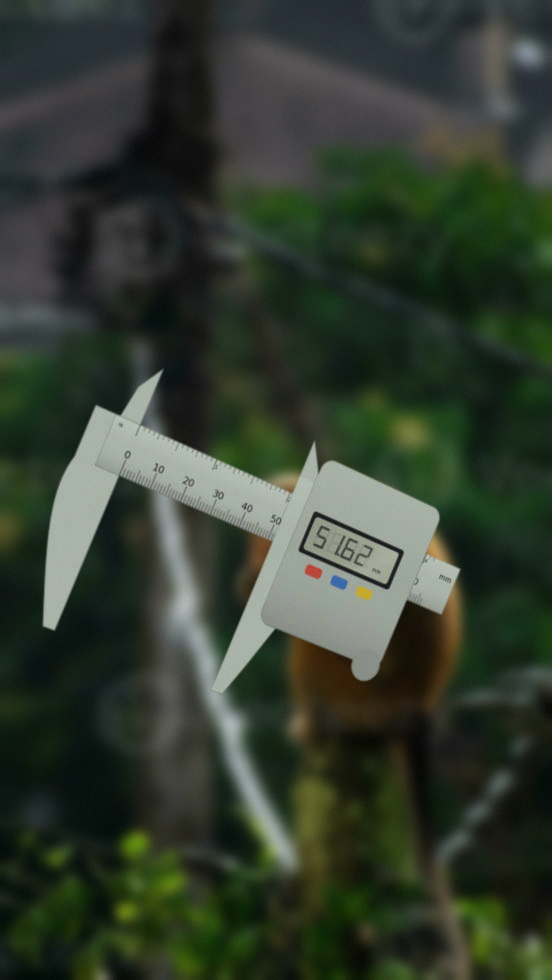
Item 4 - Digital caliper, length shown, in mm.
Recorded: 51.62 mm
